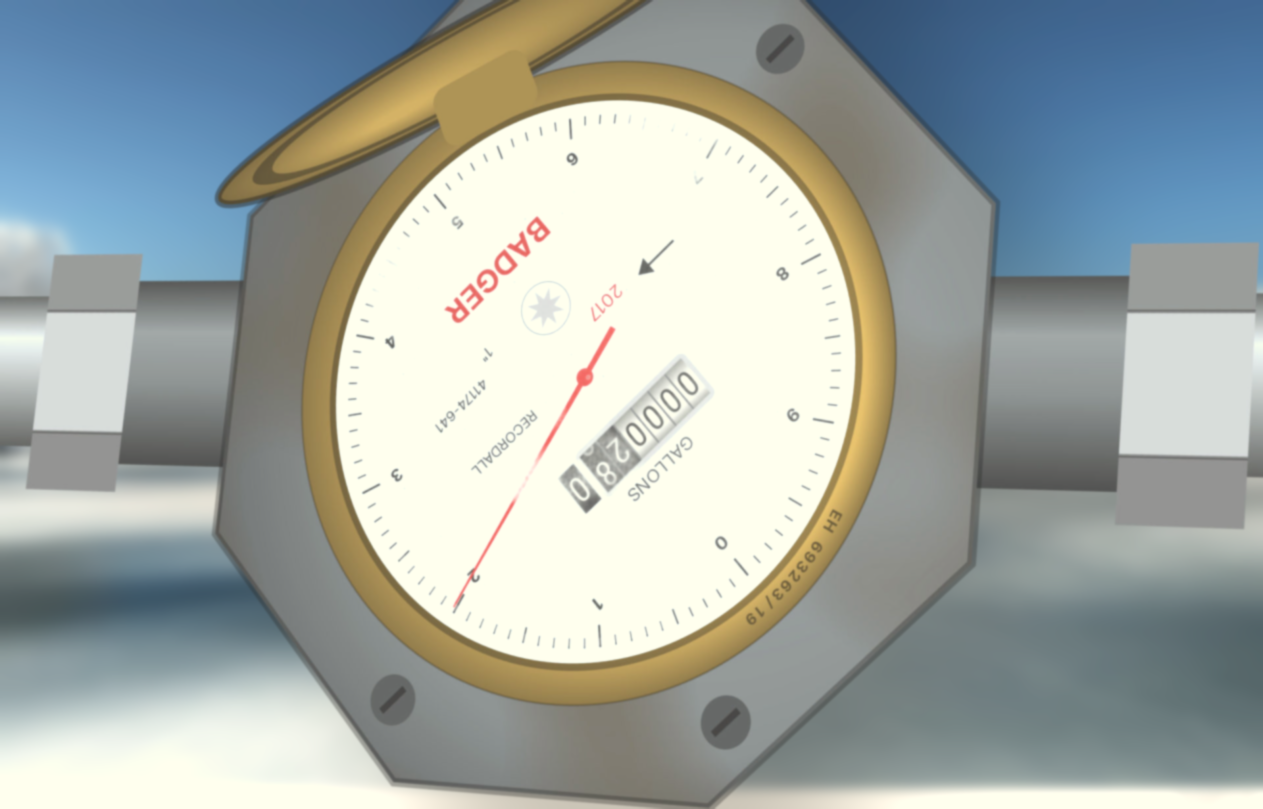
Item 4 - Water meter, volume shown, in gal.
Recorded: 282.0 gal
